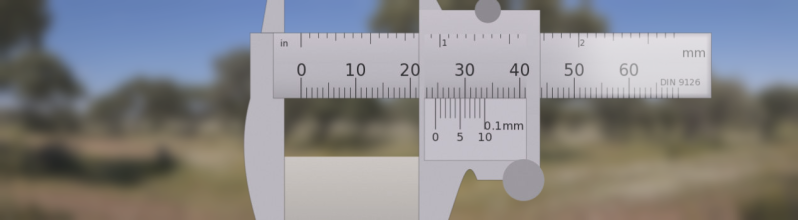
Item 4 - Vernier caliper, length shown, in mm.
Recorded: 24.6 mm
